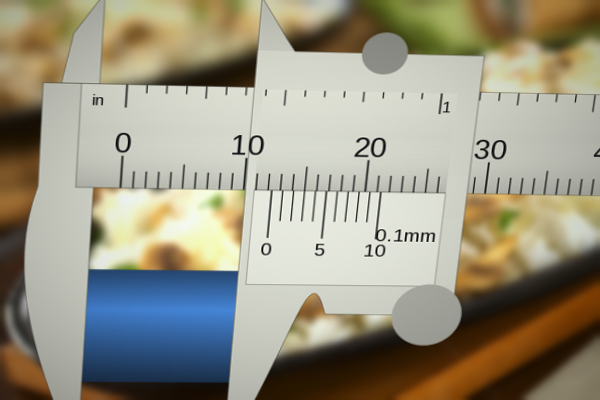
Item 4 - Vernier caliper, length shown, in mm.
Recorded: 12.3 mm
